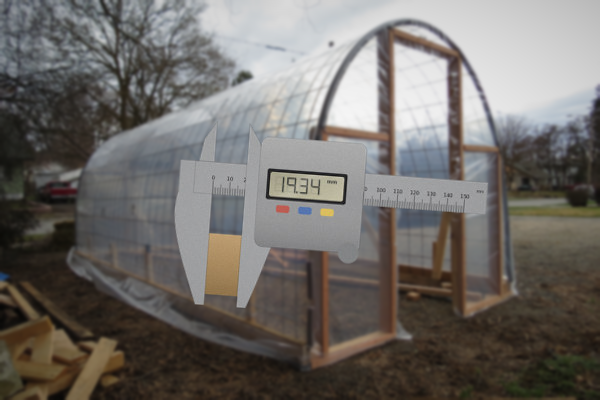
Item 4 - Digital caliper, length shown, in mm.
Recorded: 19.34 mm
